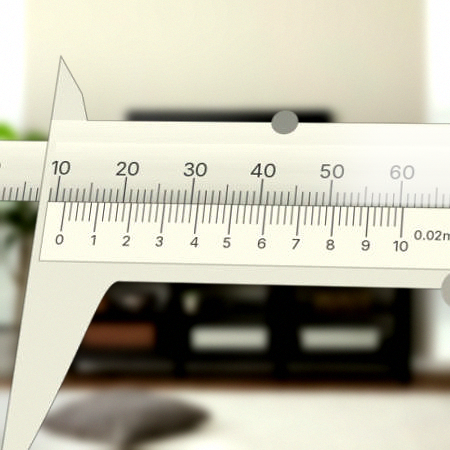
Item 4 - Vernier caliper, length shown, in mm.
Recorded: 11.4 mm
